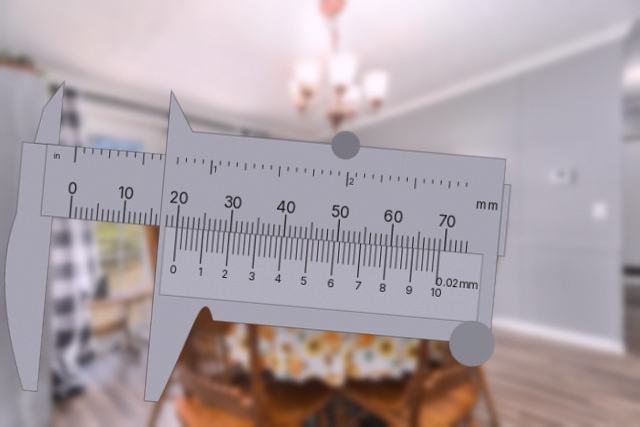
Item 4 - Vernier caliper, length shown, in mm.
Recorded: 20.0 mm
